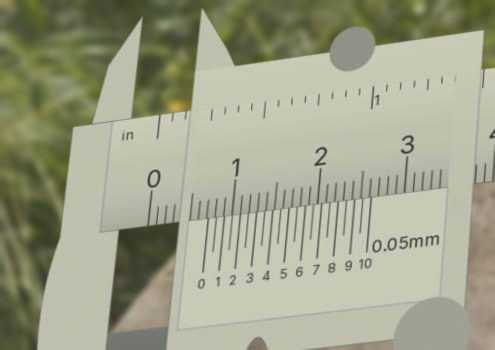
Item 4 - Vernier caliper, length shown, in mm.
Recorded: 7.2 mm
